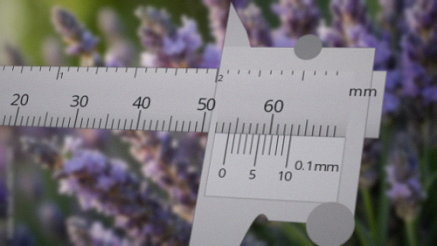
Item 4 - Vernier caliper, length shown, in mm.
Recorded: 54.0 mm
